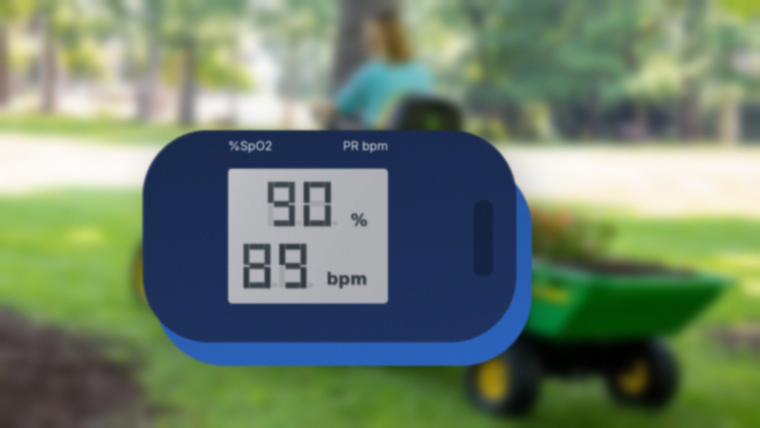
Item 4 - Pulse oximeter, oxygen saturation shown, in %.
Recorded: 90 %
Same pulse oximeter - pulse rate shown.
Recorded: 89 bpm
